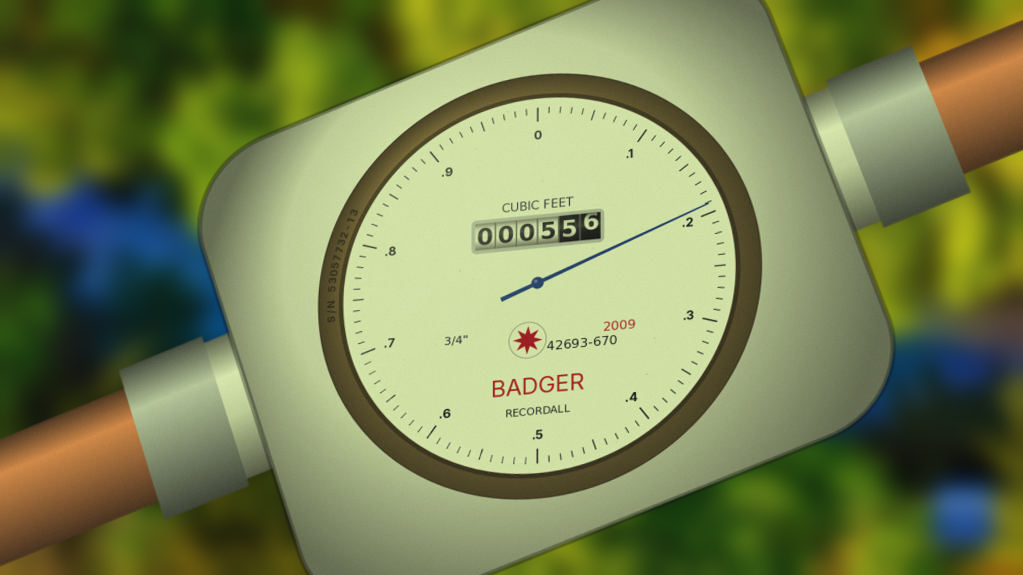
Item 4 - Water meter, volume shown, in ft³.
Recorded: 556.19 ft³
